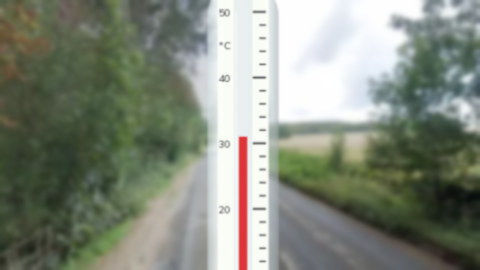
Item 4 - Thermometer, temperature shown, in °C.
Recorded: 31 °C
